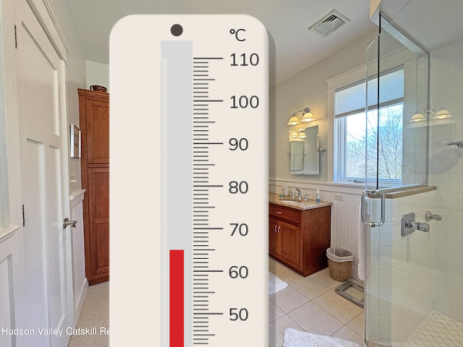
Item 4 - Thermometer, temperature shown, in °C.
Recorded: 65 °C
